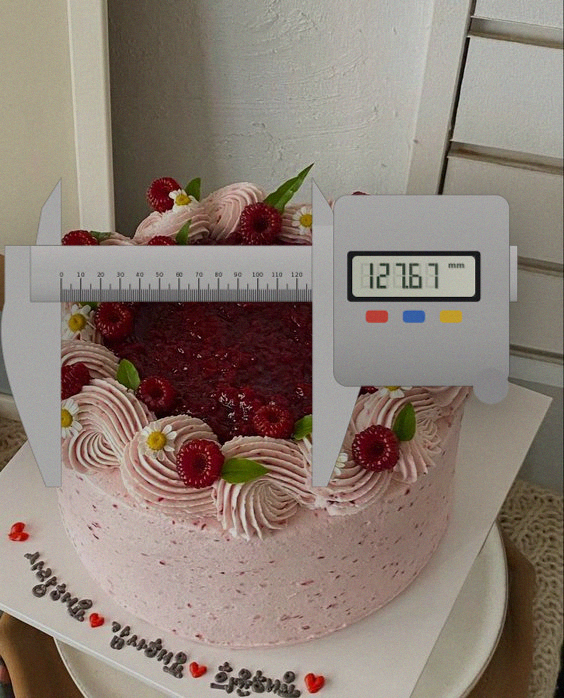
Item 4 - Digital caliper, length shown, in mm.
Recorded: 127.67 mm
